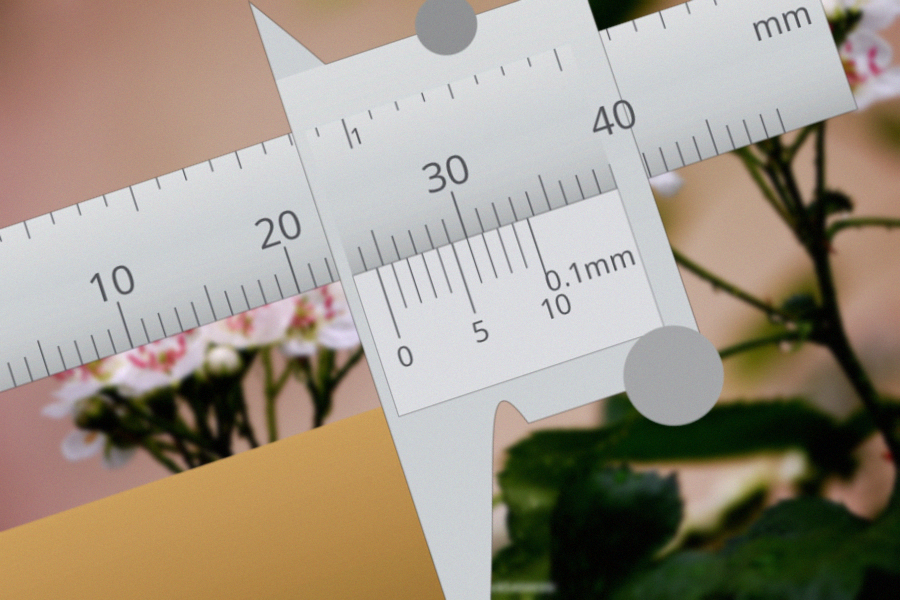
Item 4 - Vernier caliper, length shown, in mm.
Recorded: 24.6 mm
